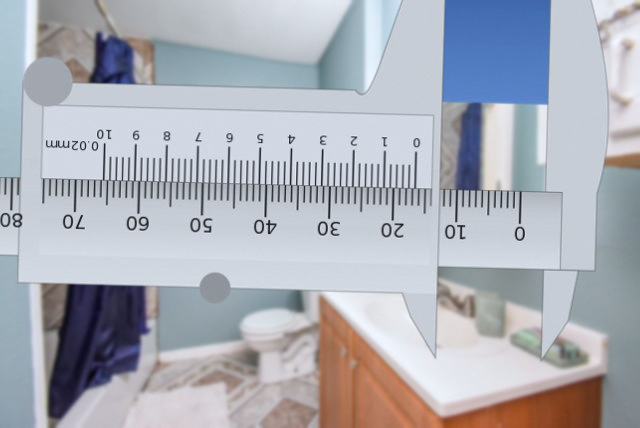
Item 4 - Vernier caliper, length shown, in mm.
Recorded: 16.6 mm
